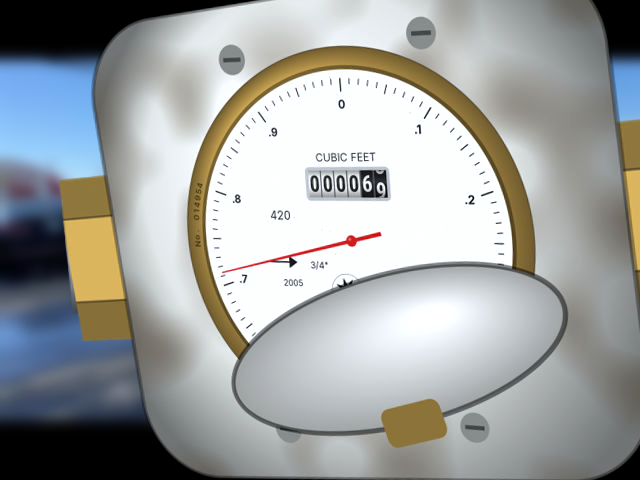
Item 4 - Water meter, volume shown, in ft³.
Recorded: 68.71 ft³
